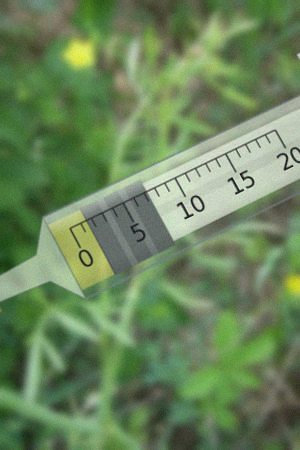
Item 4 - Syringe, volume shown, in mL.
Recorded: 1.5 mL
